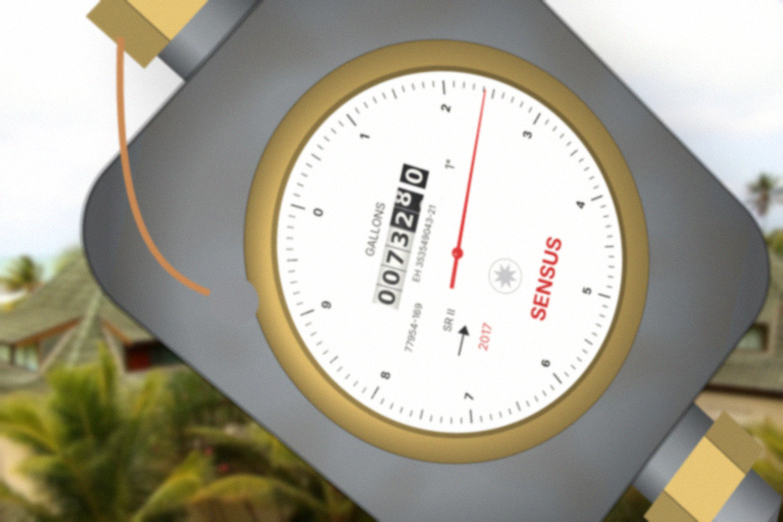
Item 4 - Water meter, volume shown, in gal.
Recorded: 73282.4 gal
